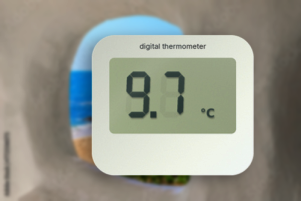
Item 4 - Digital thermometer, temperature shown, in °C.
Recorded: 9.7 °C
